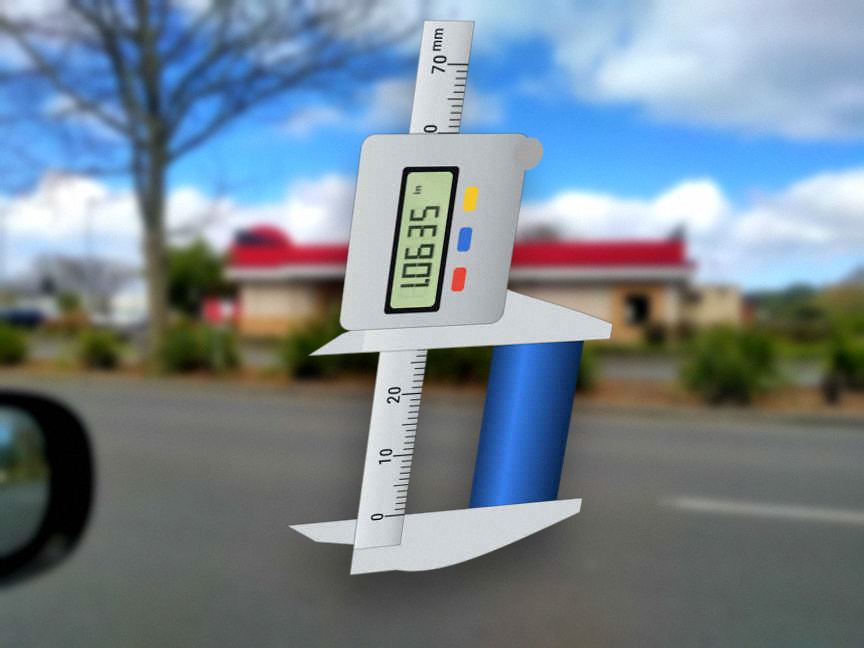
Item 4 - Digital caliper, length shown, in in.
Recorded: 1.0635 in
